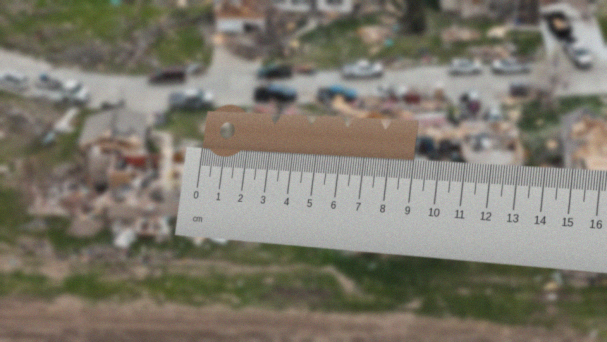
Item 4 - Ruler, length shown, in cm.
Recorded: 9 cm
